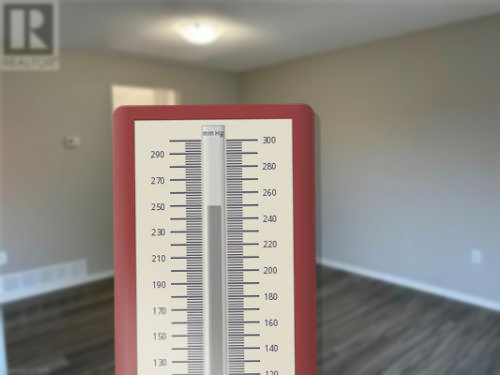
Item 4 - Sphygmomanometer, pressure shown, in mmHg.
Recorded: 250 mmHg
